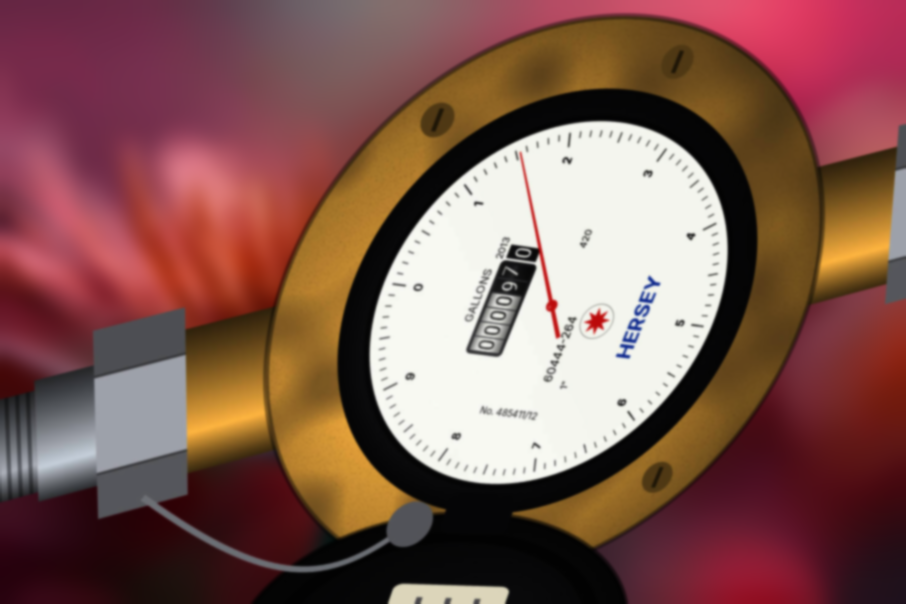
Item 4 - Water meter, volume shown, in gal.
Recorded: 971.5 gal
